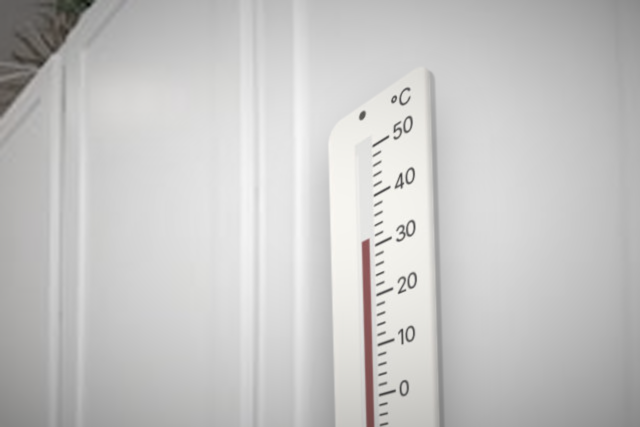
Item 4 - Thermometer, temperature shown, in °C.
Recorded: 32 °C
